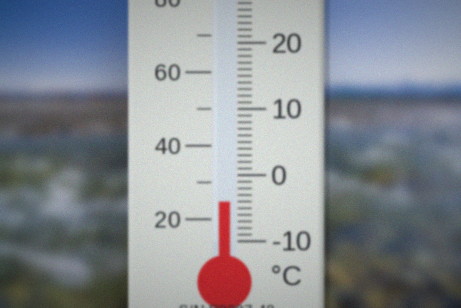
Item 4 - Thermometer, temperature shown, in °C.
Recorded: -4 °C
